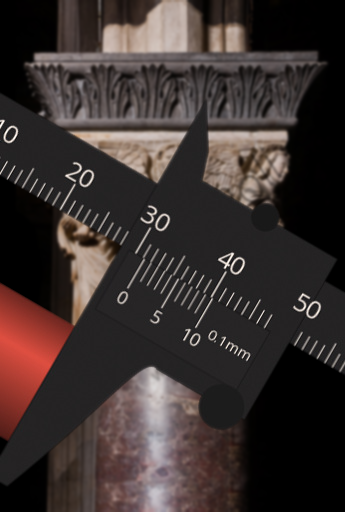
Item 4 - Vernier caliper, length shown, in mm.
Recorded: 31.2 mm
